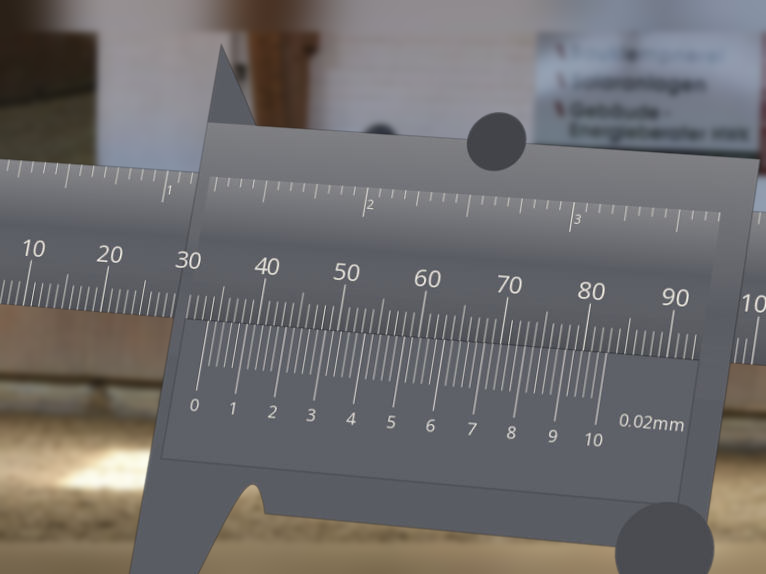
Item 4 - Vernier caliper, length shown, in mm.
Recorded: 33.8 mm
